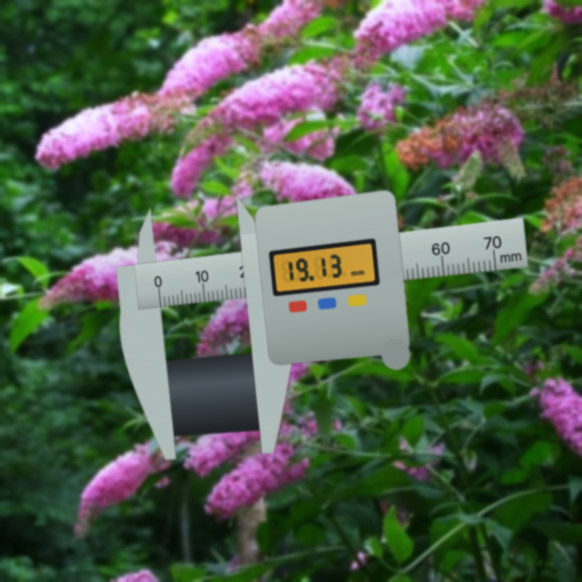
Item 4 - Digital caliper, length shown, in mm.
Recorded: 19.13 mm
